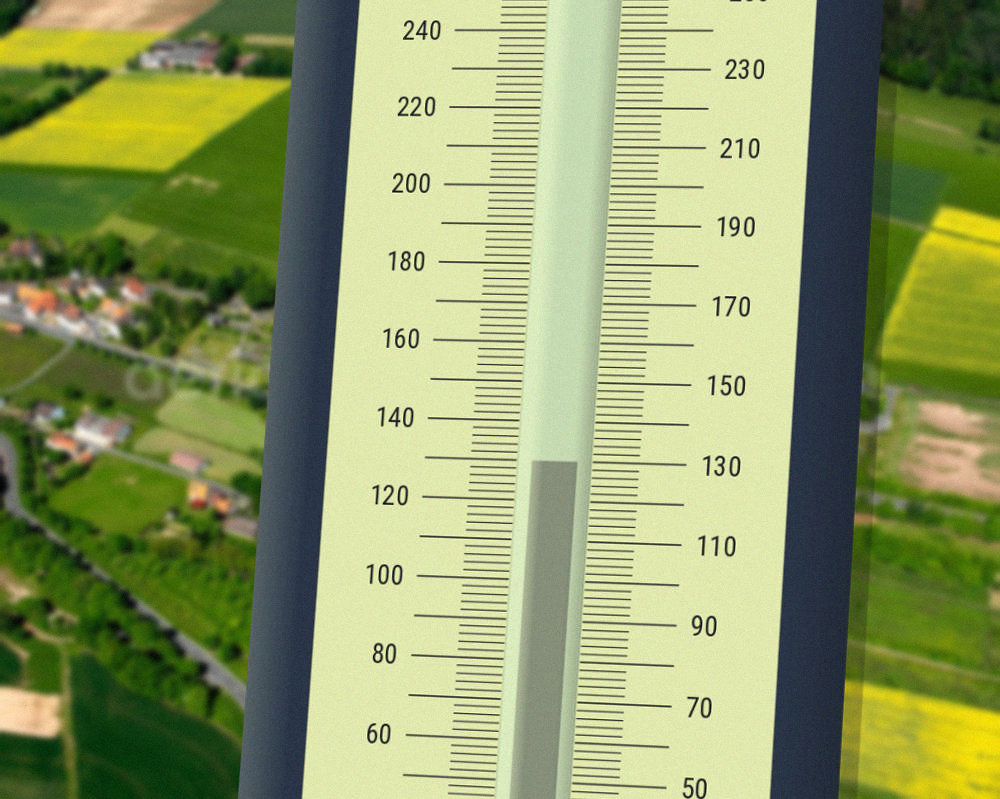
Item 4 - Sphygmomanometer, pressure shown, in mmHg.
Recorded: 130 mmHg
